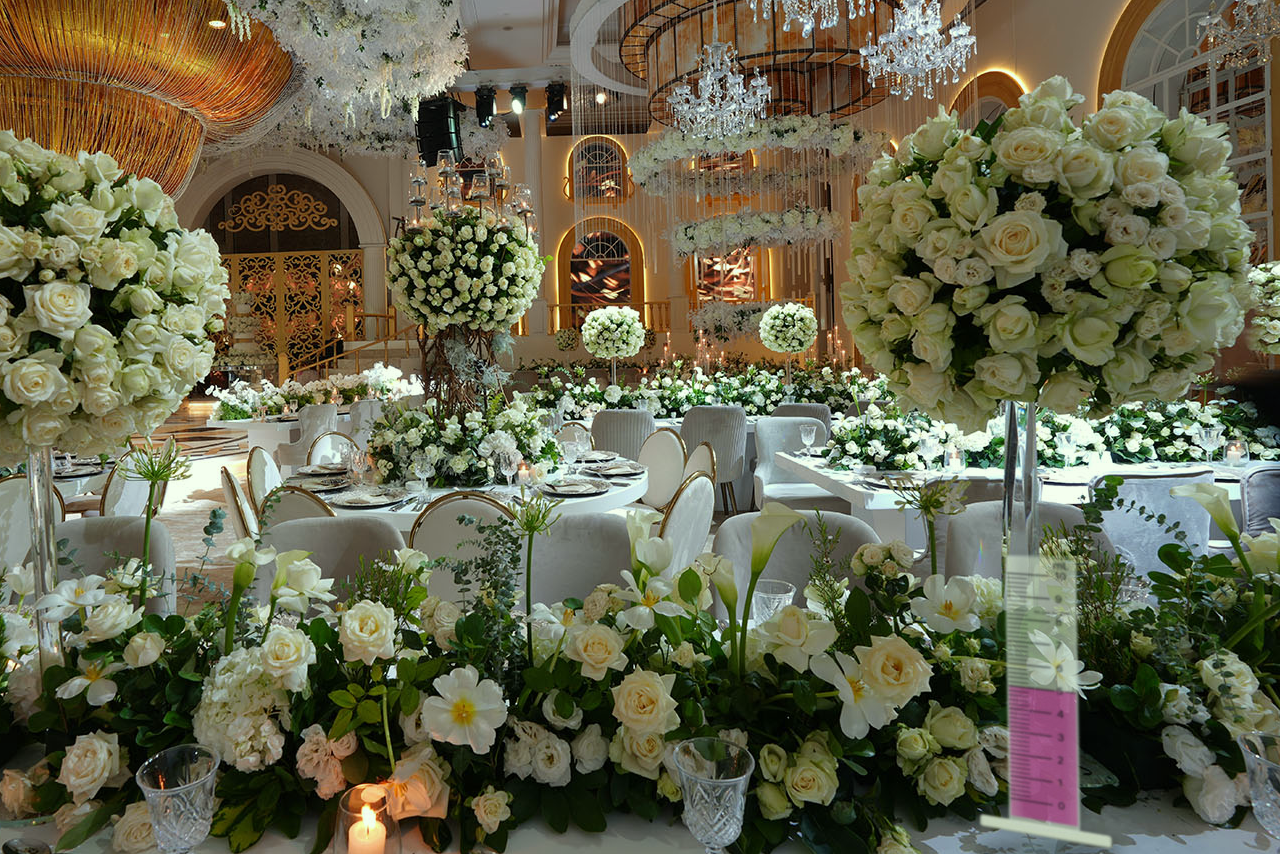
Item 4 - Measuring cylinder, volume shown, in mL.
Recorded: 5 mL
